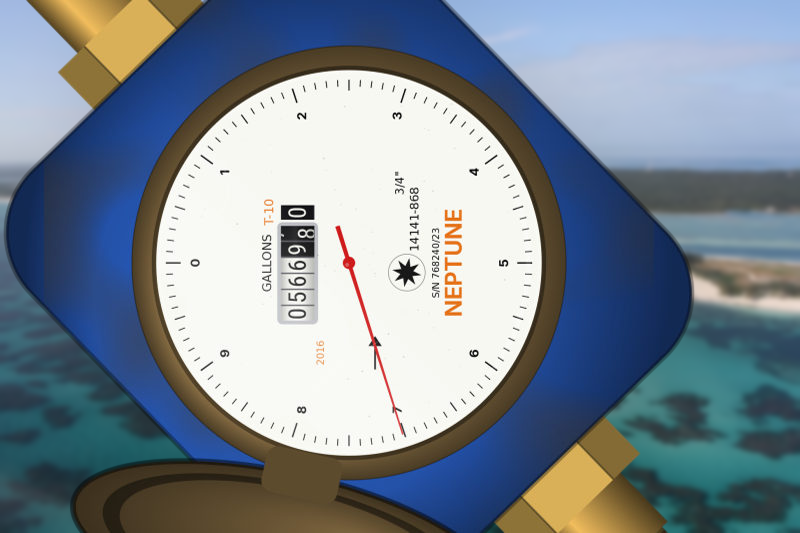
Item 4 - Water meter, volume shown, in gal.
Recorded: 566977.0 gal
